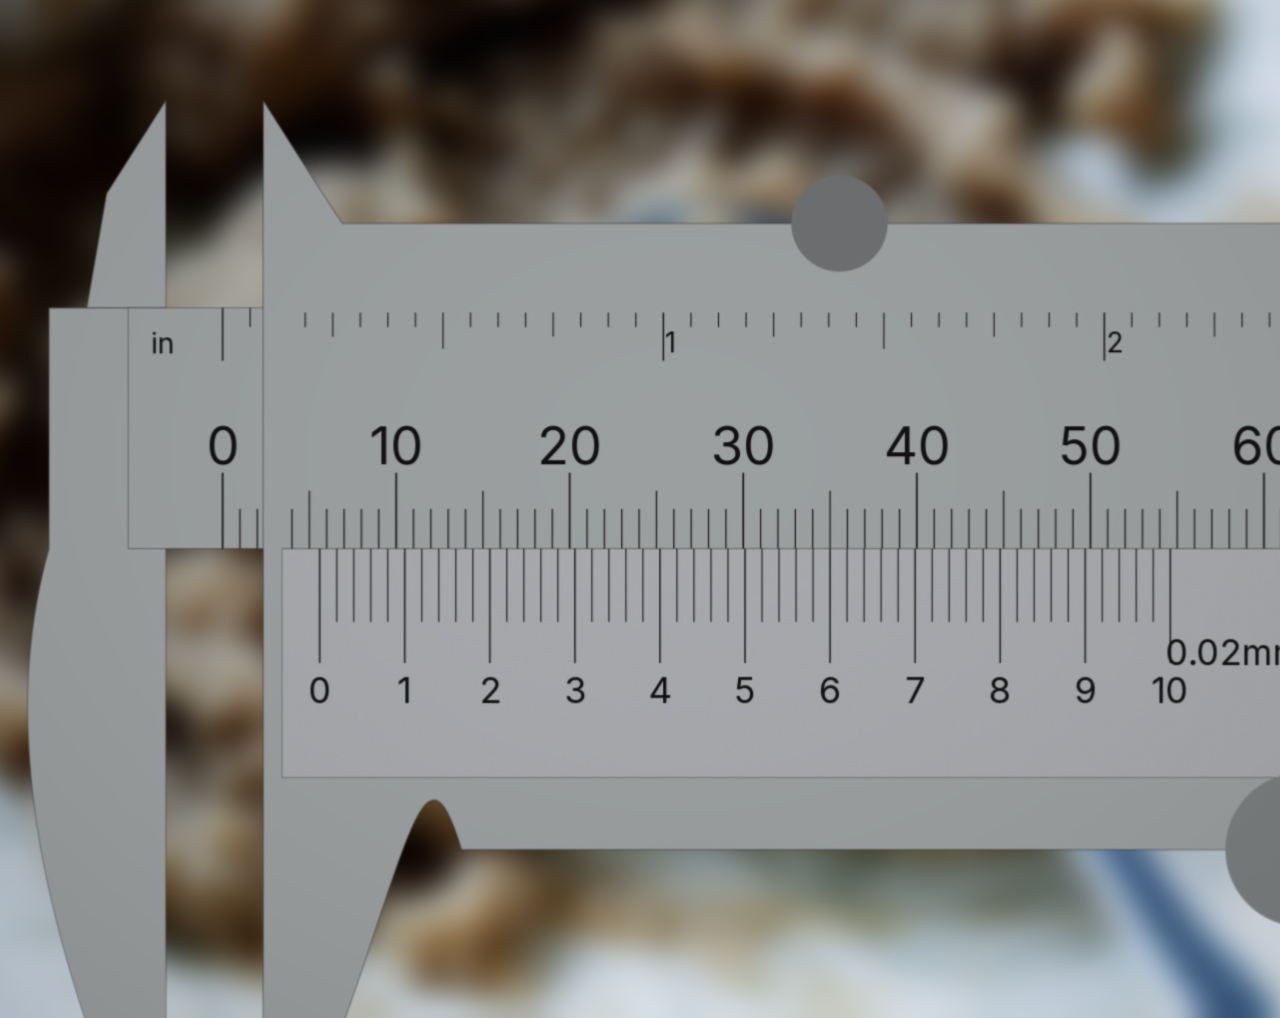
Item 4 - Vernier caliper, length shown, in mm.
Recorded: 5.6 mm
